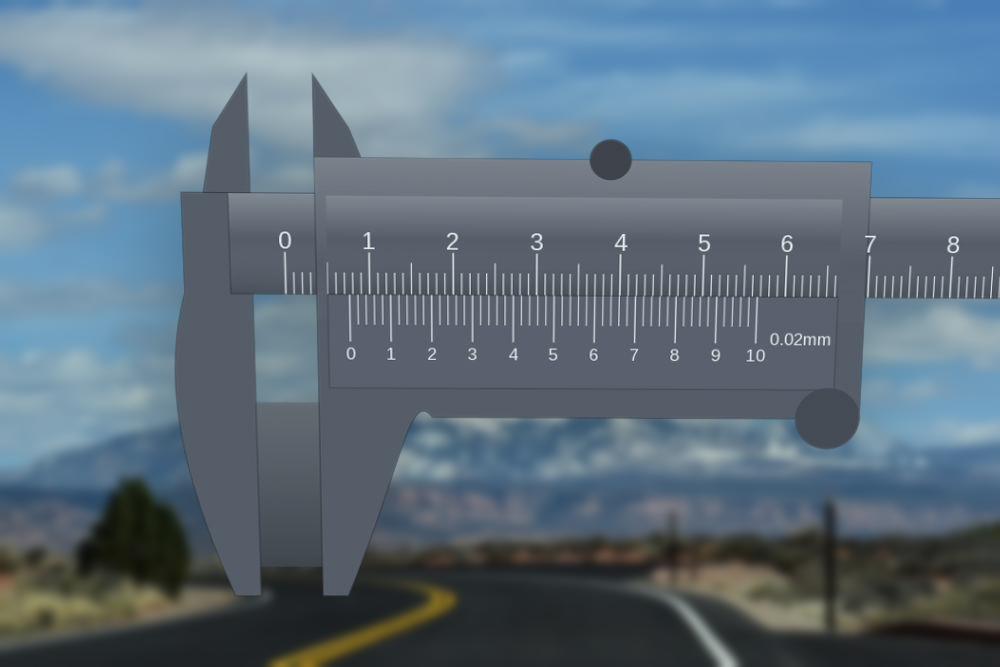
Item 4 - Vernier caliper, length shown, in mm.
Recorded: 7.6 mm
